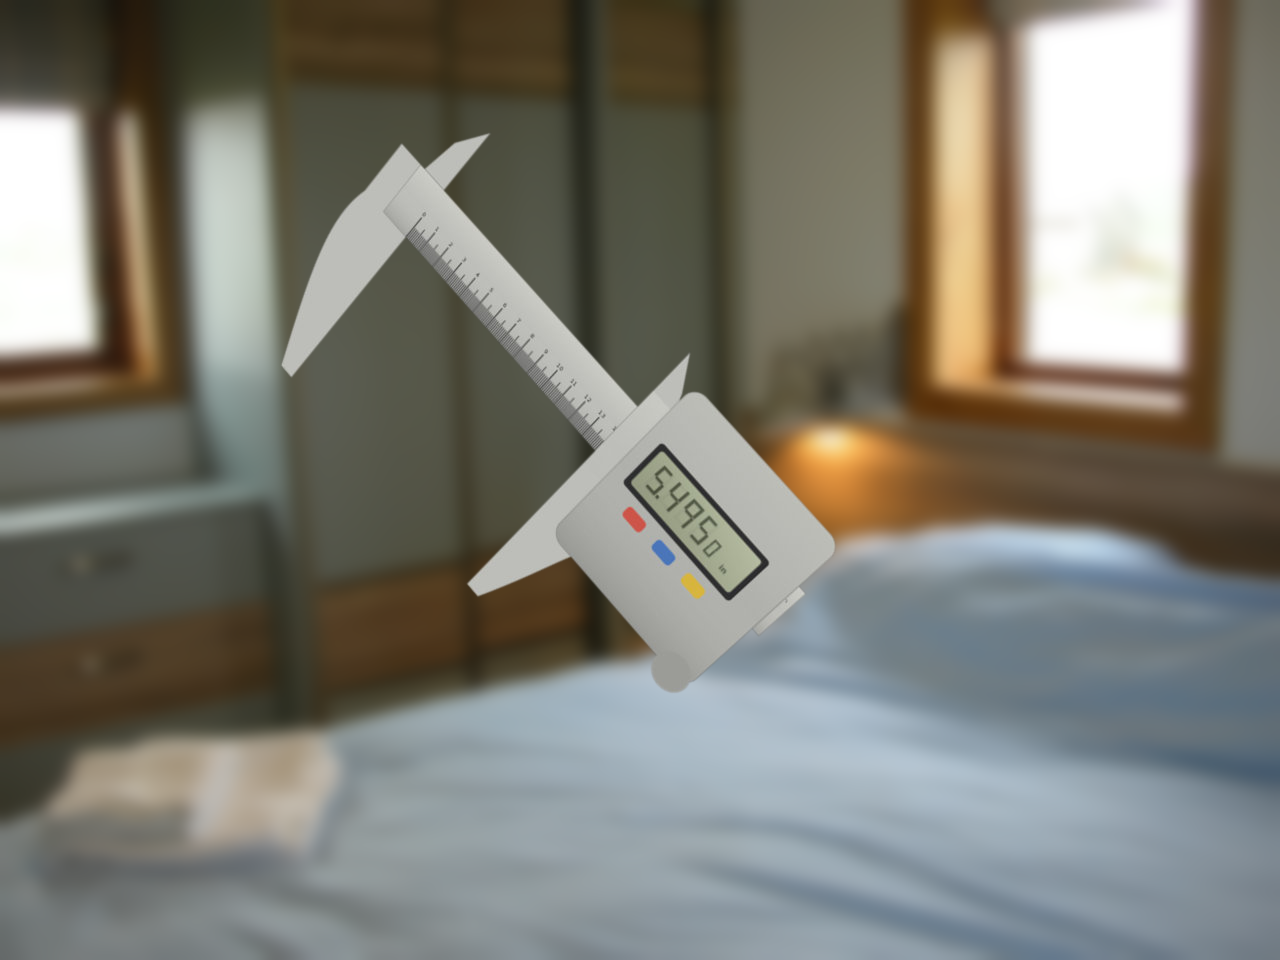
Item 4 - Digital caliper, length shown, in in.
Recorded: 5.4950 in
